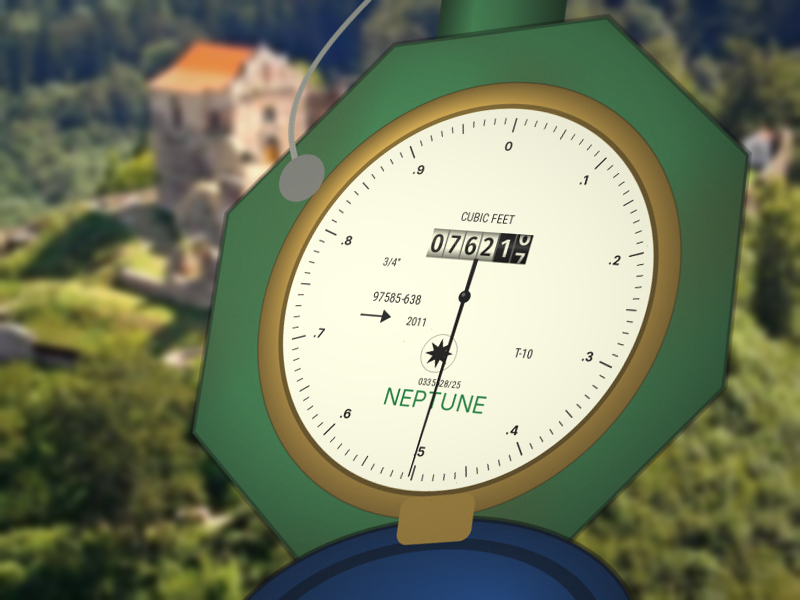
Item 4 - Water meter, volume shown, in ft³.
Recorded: 76216.50 ft³
